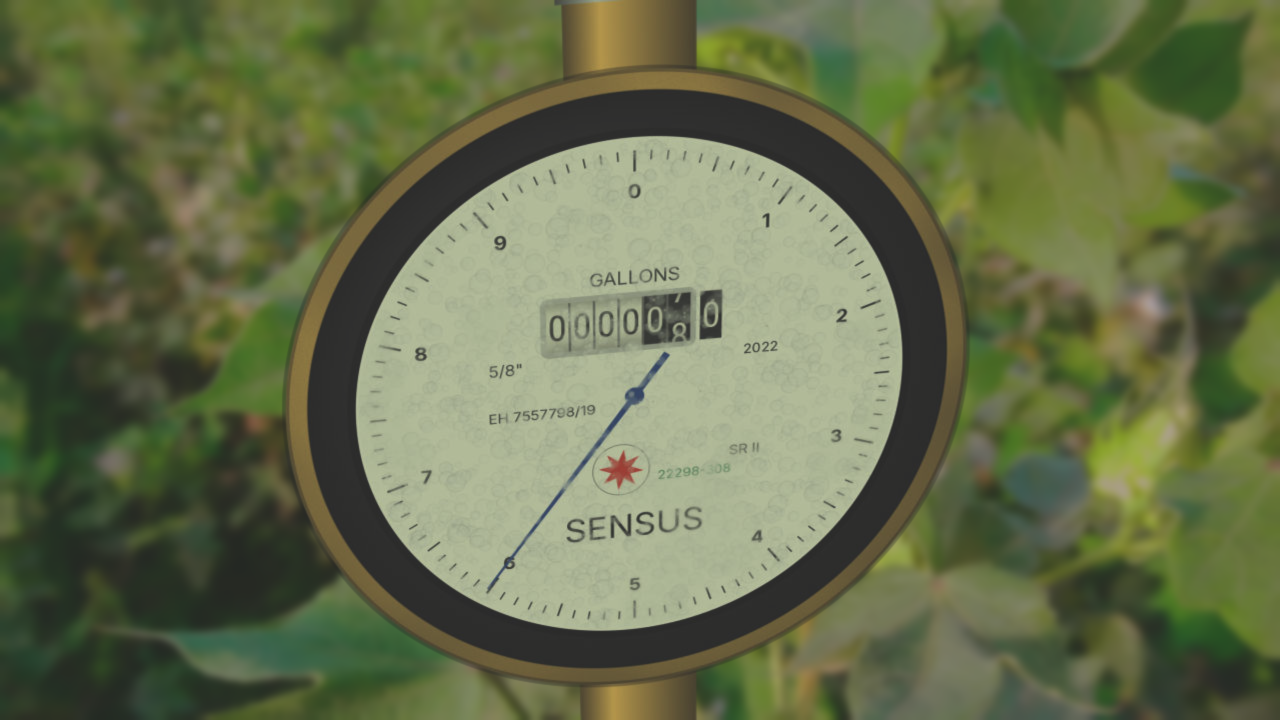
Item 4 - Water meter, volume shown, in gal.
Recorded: 76.0 gal
